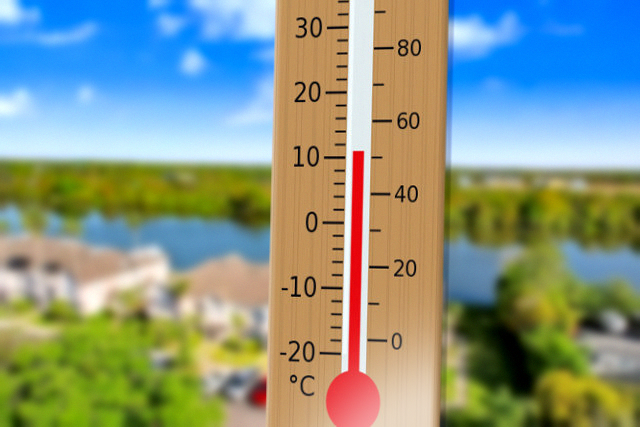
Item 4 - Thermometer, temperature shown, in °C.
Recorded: 11 °C
